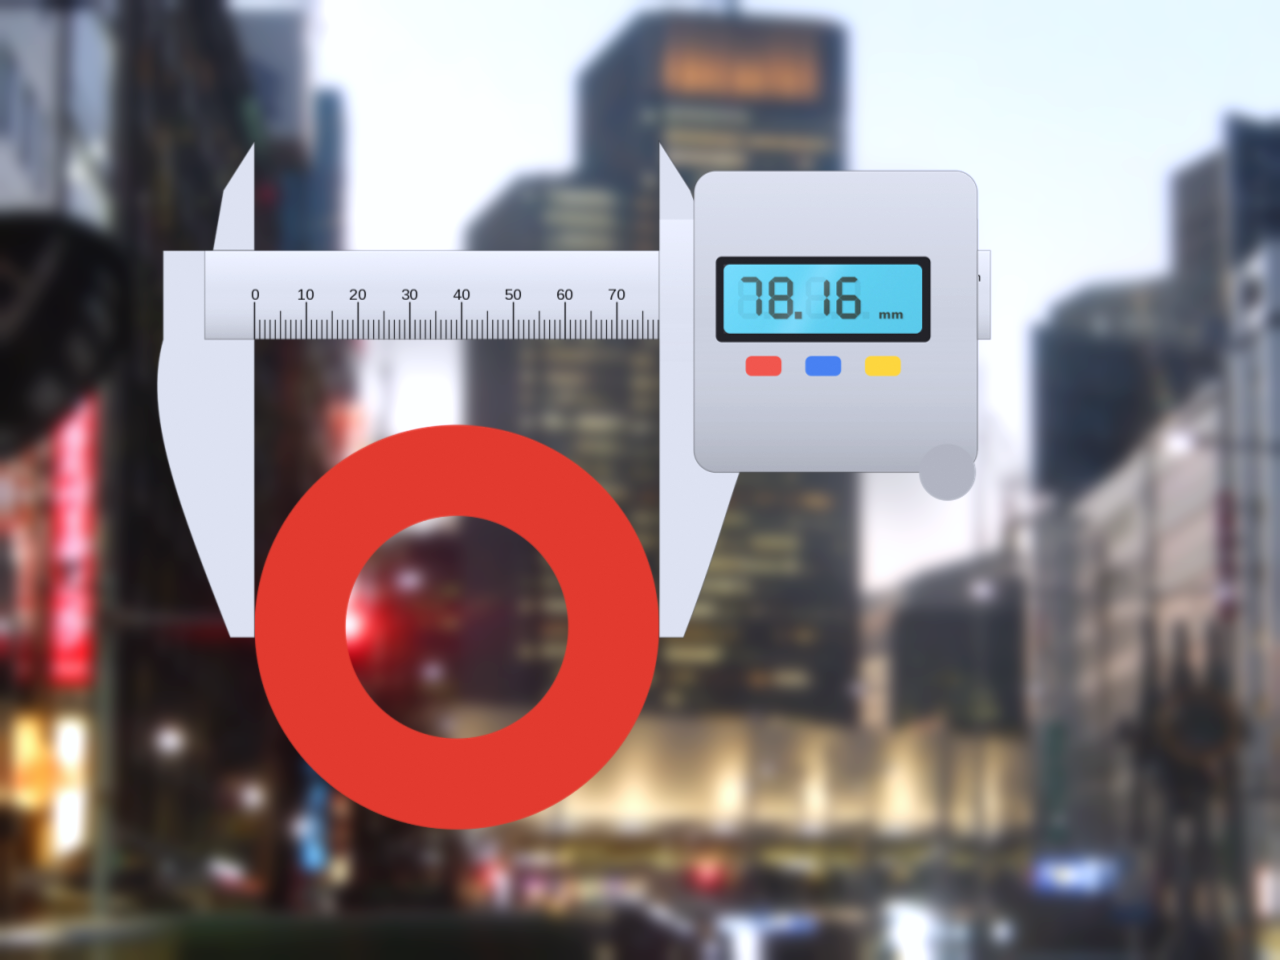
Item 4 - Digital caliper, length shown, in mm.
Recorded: 78.16 mm
